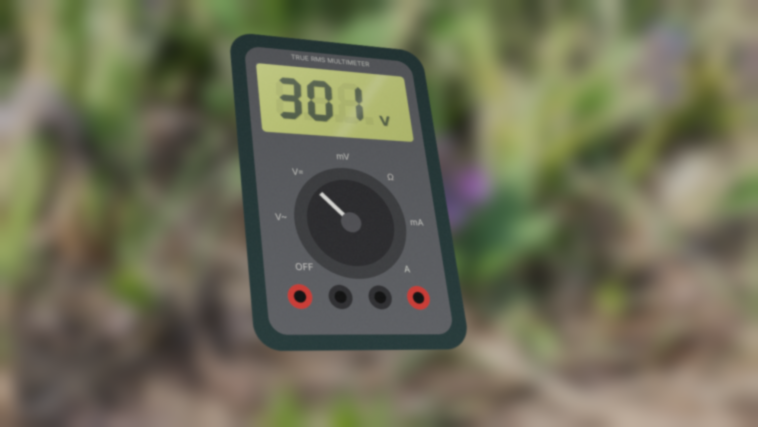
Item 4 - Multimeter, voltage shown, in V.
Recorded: 301 V
